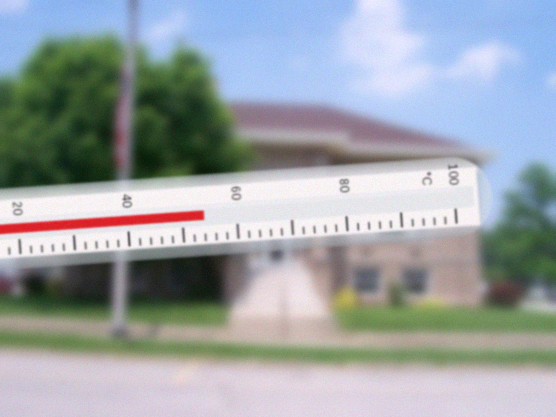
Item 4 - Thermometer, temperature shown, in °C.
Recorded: 54 °C
